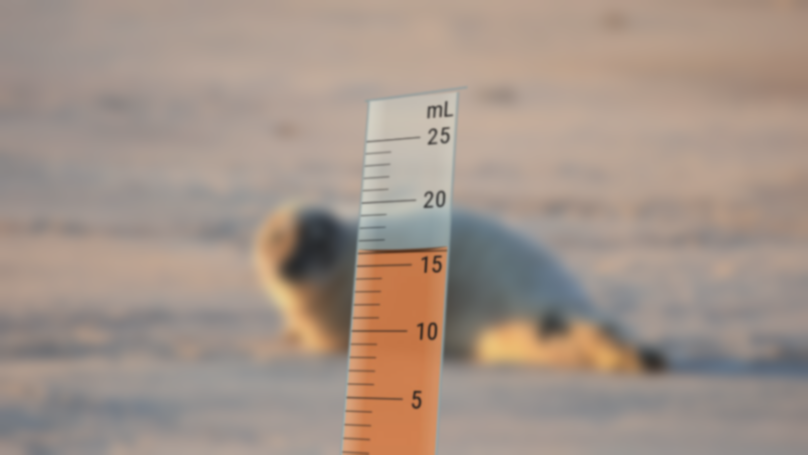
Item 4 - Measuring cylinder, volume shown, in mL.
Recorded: 16 mL
